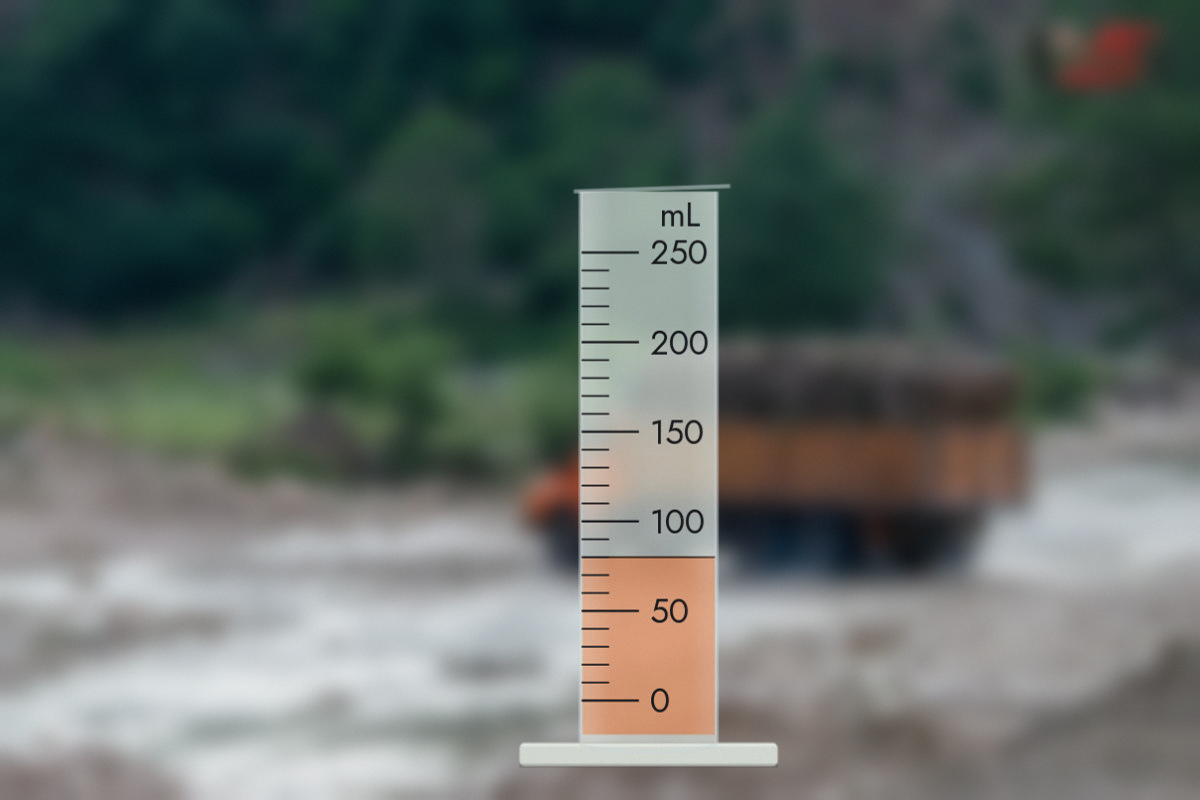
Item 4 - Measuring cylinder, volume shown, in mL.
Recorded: 80 mL
